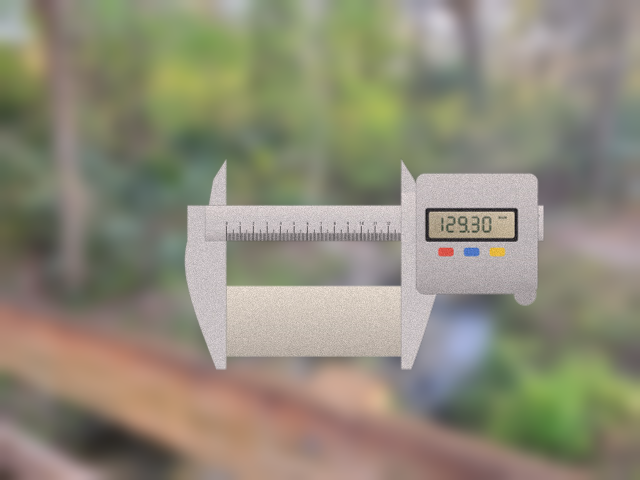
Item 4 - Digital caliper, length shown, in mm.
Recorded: 129.30 mm
